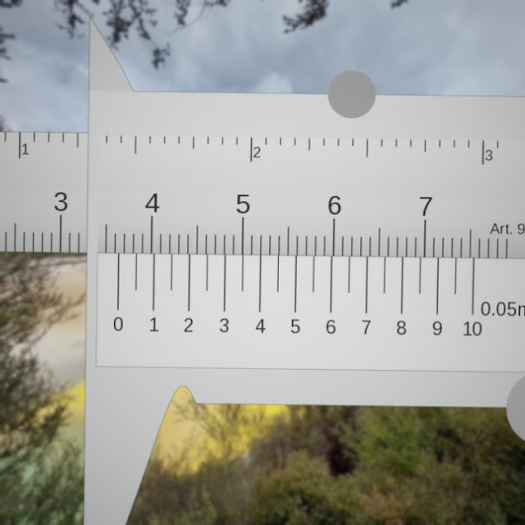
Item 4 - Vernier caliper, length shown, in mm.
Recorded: 36.4 mm
